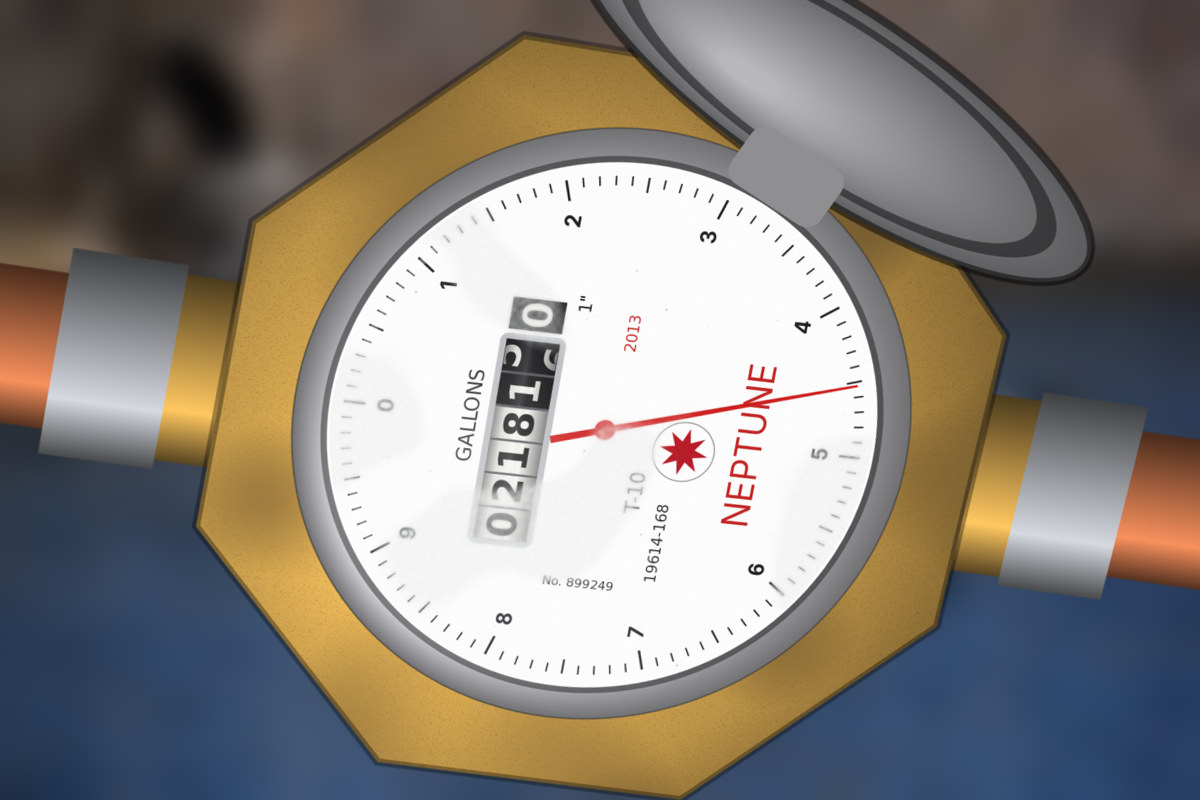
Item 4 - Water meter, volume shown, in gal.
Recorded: 218154.5 gal
